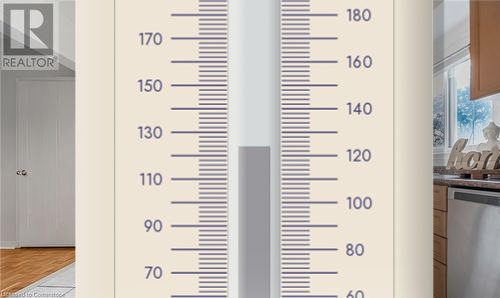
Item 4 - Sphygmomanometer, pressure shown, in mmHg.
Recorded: 124 mmHg
